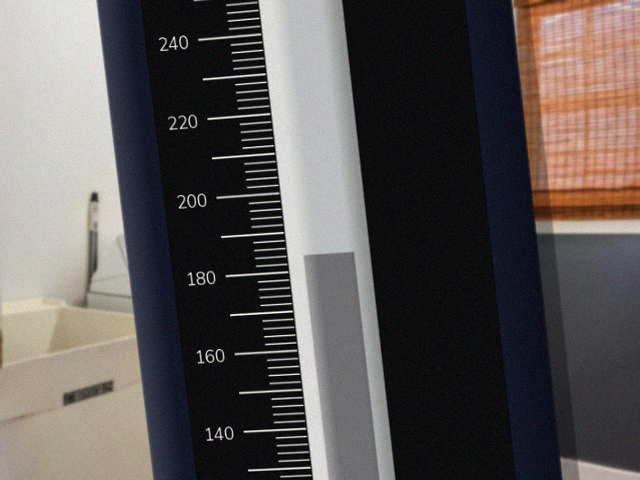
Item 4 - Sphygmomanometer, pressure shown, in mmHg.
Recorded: 184 mmHg
